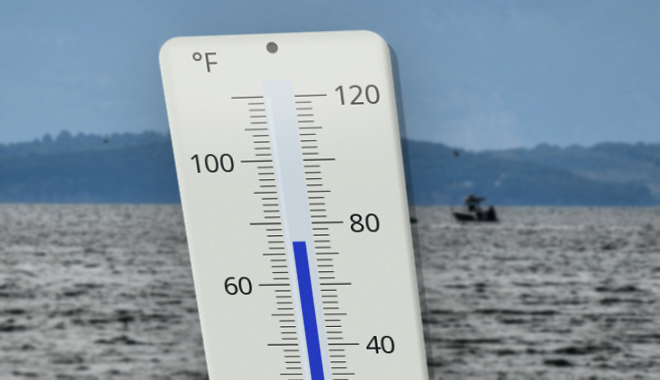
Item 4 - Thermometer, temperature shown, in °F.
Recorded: 74 °F
